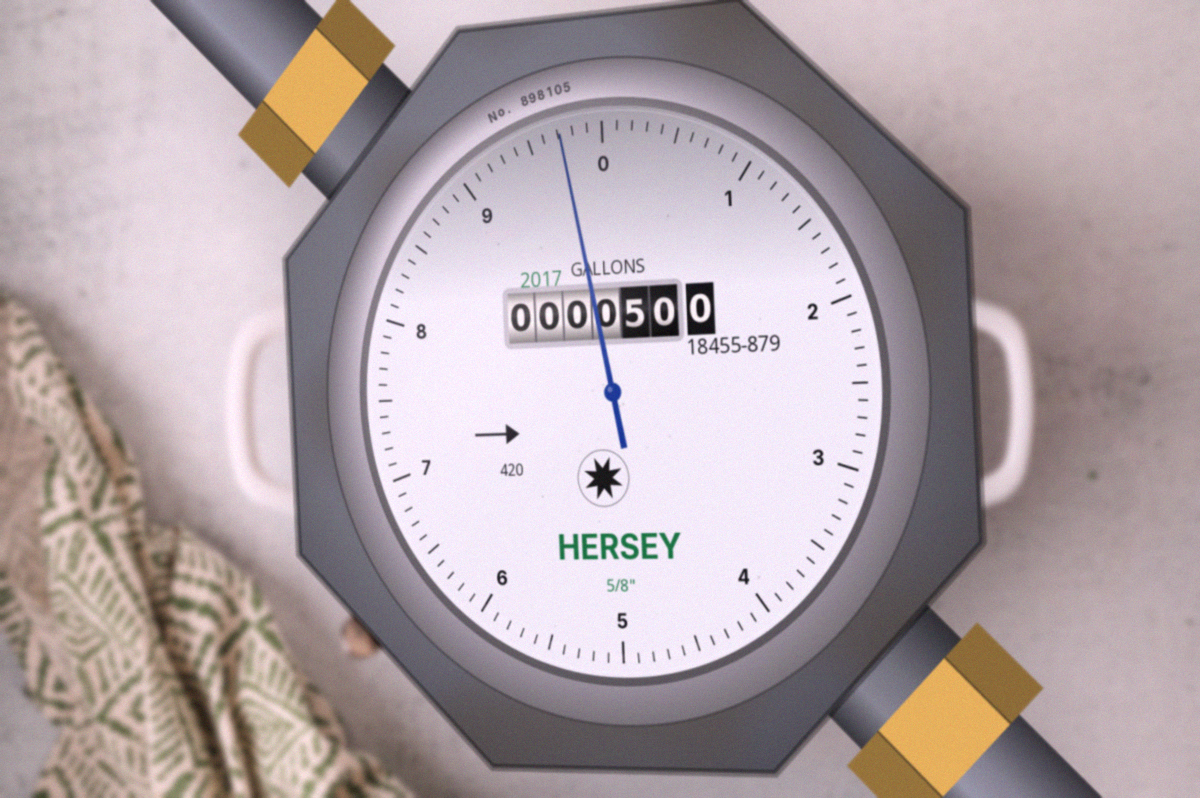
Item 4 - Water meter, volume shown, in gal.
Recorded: 499.7 gal
